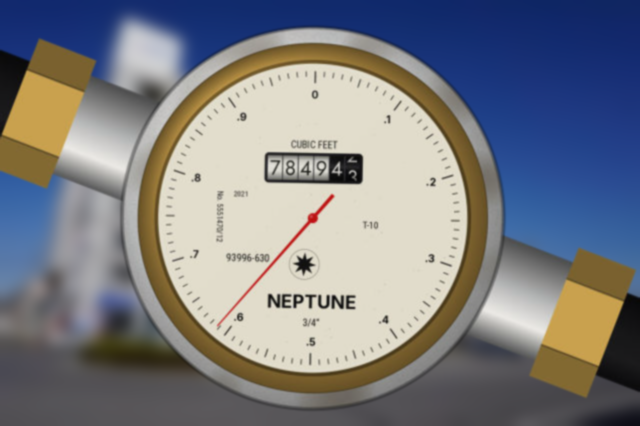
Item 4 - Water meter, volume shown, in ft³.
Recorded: 784942.61 ft³
